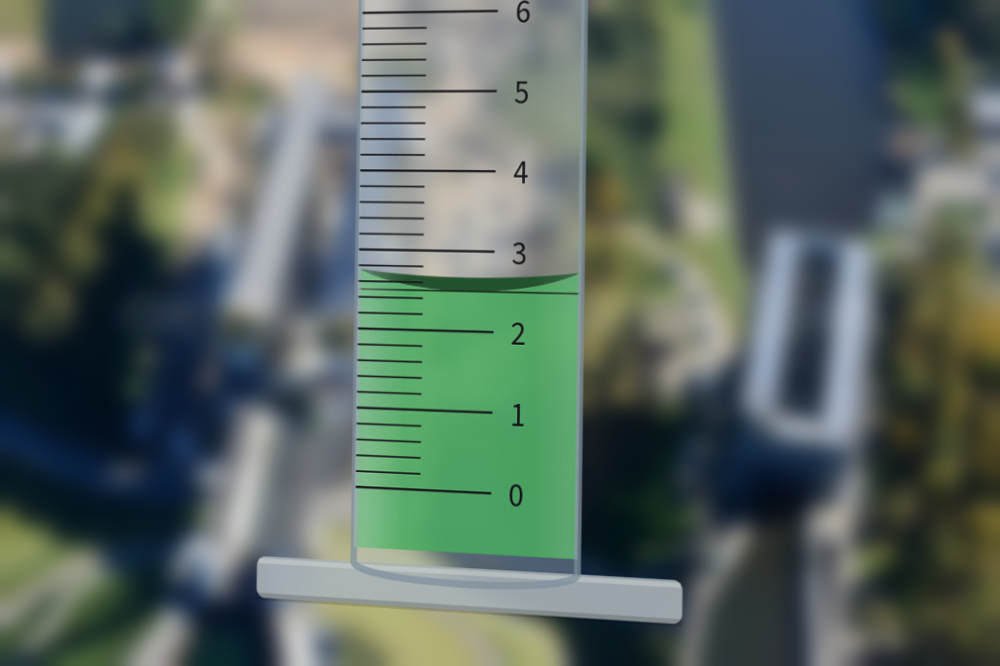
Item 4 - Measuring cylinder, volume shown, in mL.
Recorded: 2.5 mL
